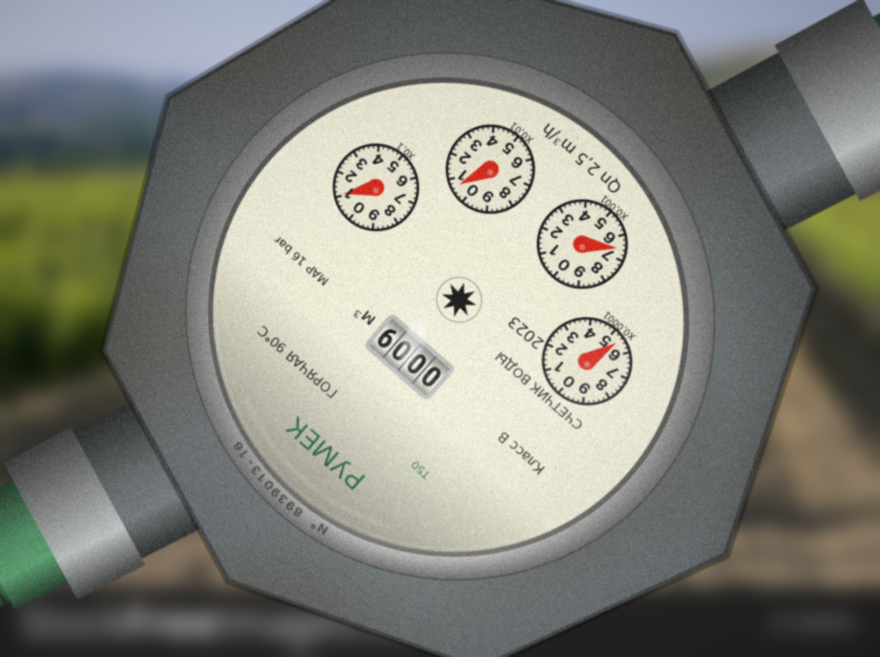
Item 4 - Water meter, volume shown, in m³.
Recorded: 9.1065 m³
